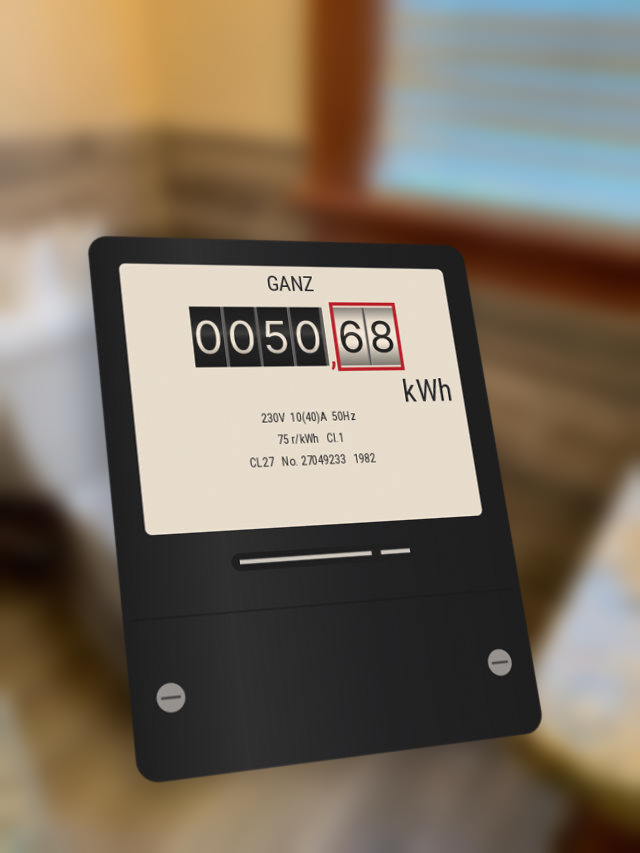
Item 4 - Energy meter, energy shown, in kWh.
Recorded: 50.68 kWh
